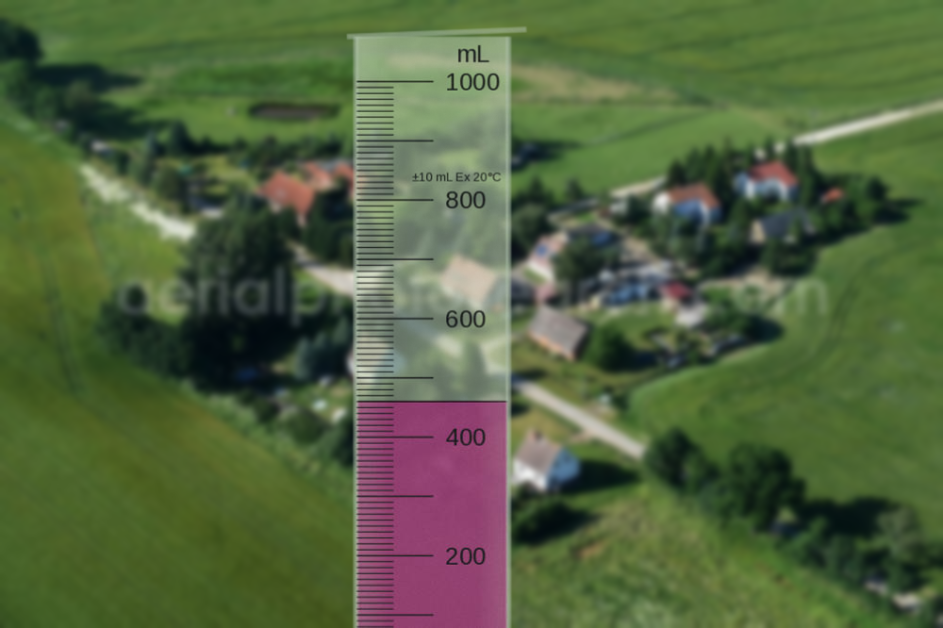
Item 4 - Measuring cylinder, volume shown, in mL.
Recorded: 460 mL
